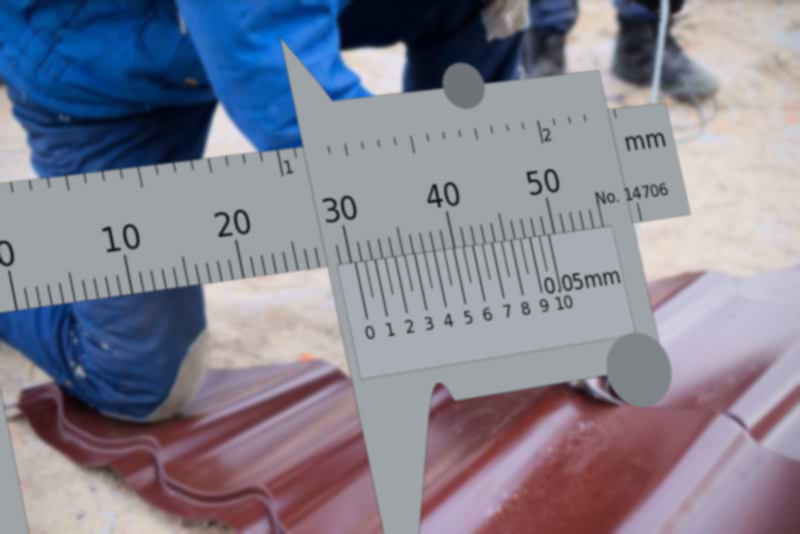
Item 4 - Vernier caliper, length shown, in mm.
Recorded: 30.4 mm
